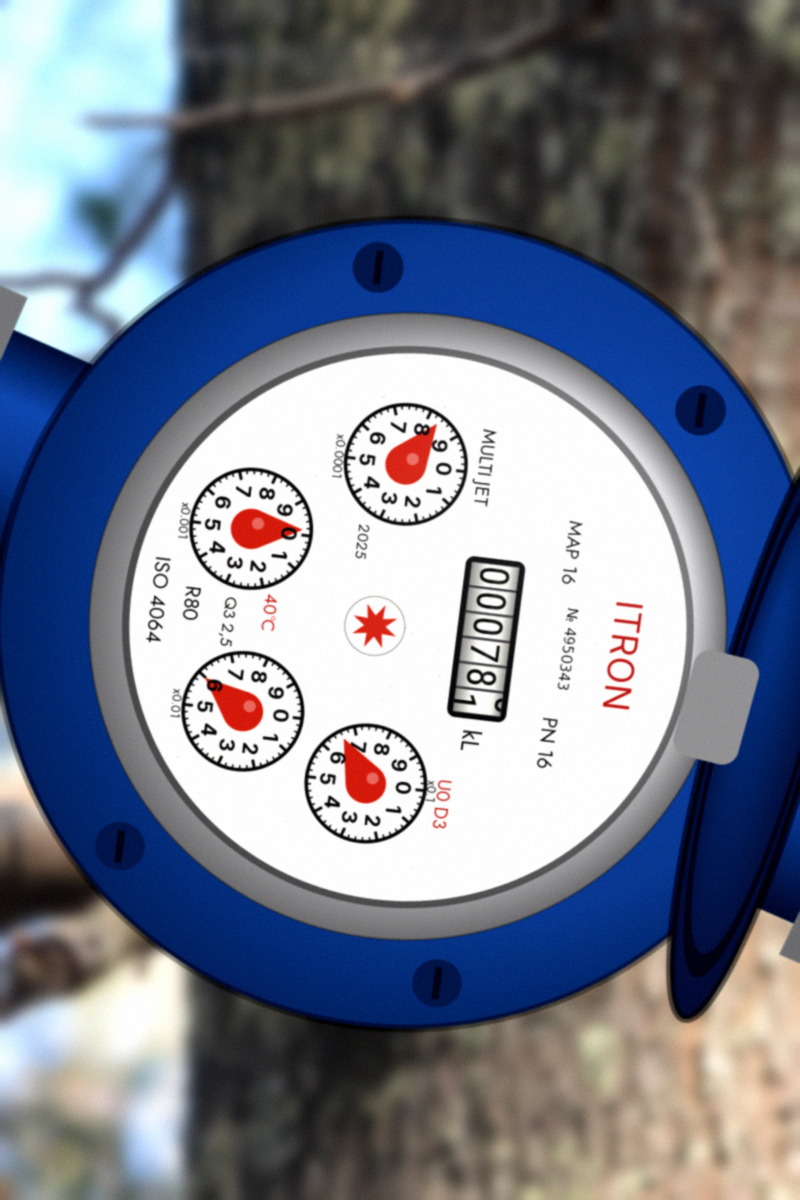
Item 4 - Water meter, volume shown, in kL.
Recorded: 780.6598 kL
